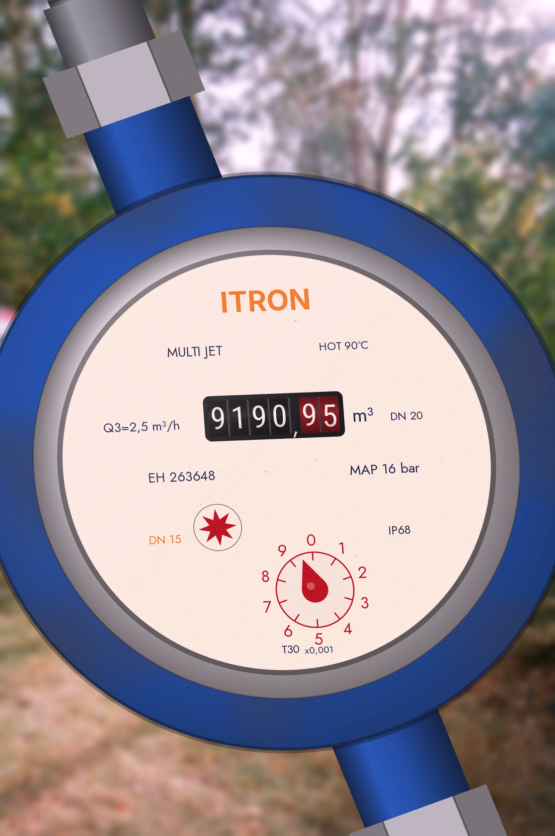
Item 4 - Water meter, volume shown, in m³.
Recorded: 9190.949 m³
